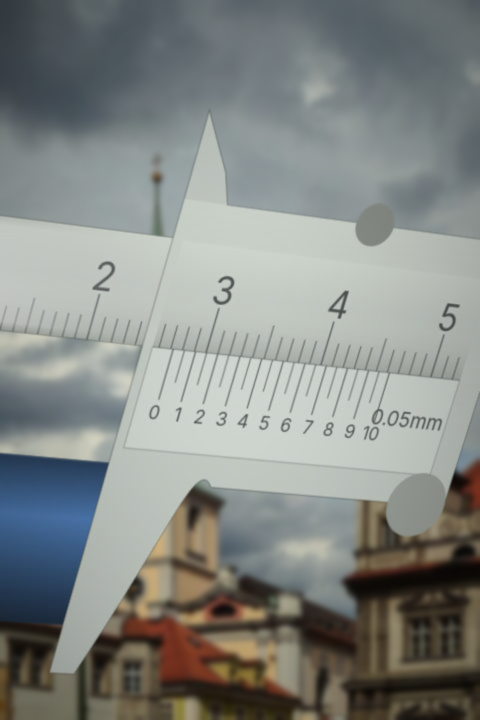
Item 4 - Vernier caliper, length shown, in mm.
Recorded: 27.2 mm
